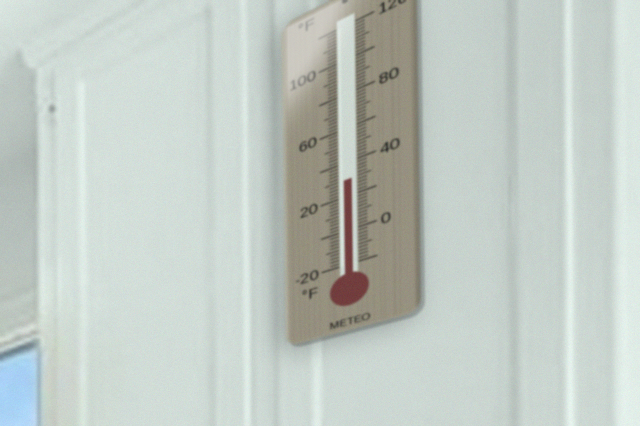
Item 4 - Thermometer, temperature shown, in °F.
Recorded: 30 °F
